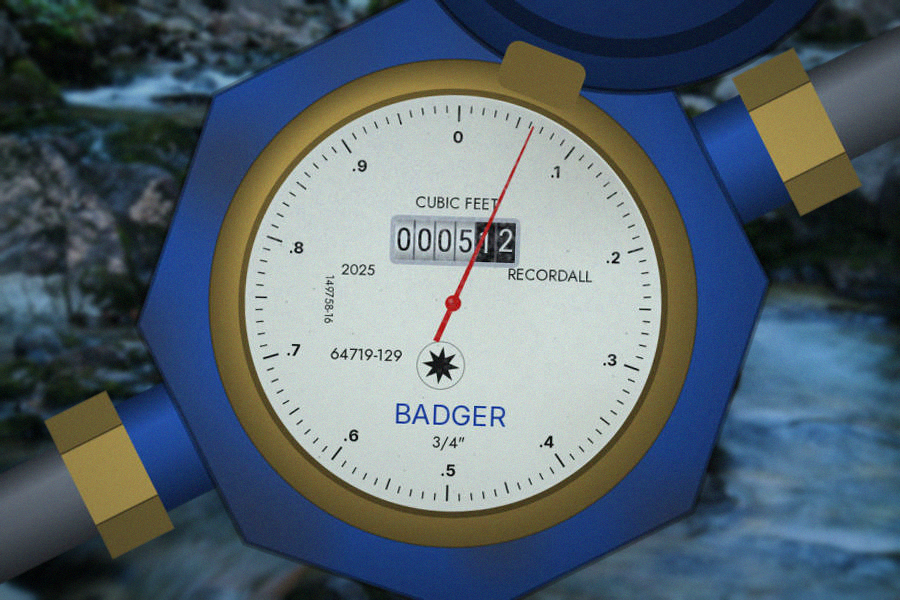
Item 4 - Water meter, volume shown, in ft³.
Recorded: 512.06 ft³
